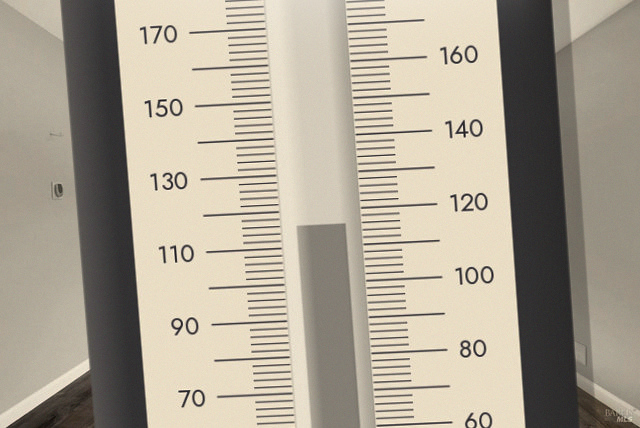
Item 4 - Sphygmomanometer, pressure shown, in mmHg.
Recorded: 116 mmHg
